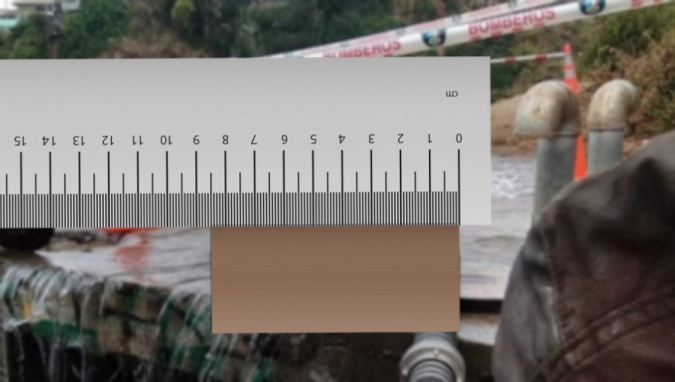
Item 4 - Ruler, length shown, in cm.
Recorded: 8.5 cm
